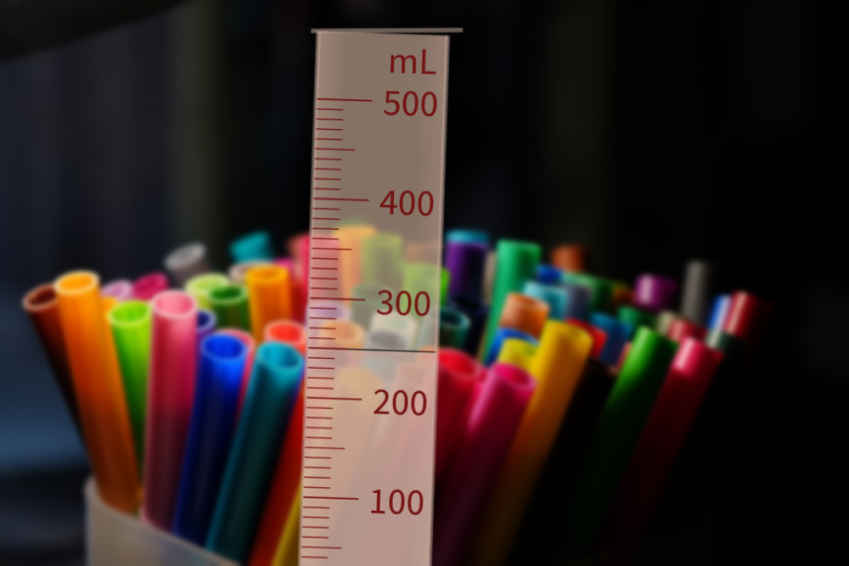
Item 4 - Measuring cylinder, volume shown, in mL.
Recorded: 250 mL
